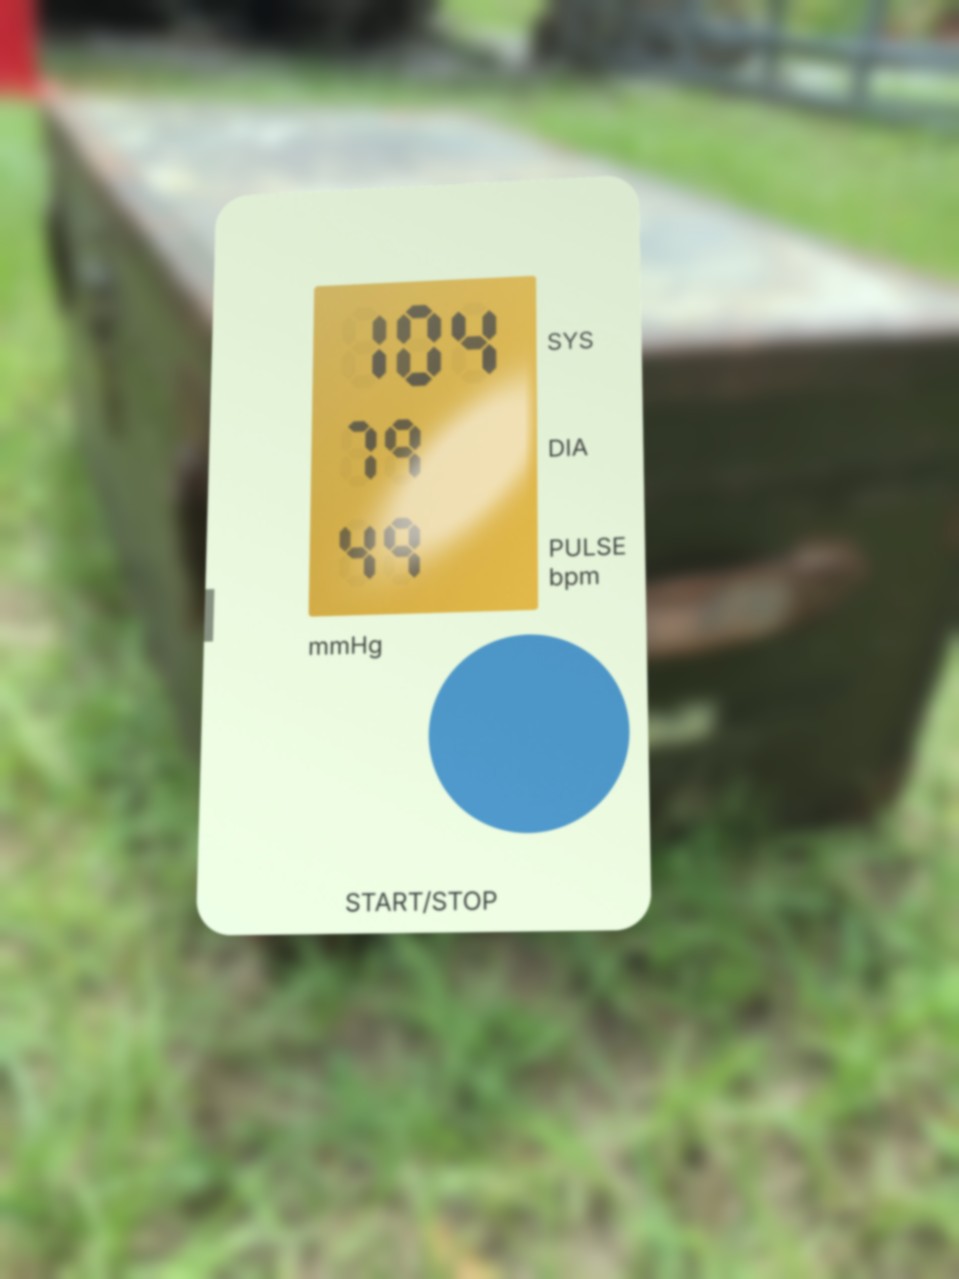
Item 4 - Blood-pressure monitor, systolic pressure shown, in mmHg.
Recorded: 104 mmHg
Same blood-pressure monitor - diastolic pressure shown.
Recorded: 79 mmHg
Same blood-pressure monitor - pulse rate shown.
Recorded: 49 bpm
